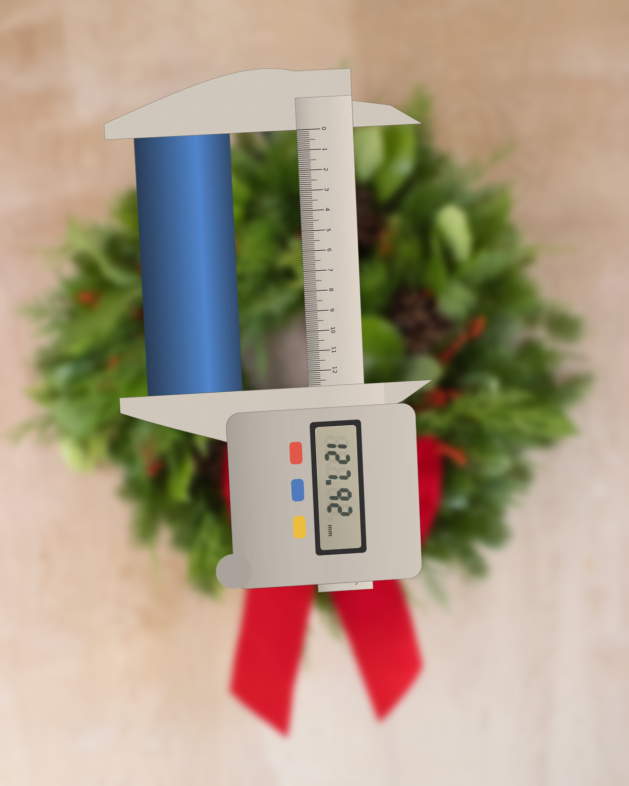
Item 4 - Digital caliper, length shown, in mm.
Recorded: 127.92 mm
